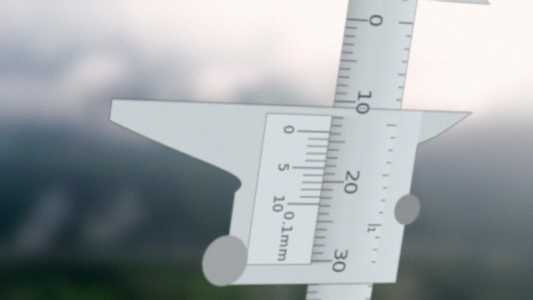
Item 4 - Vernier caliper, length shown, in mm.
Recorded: 13.8 mm
